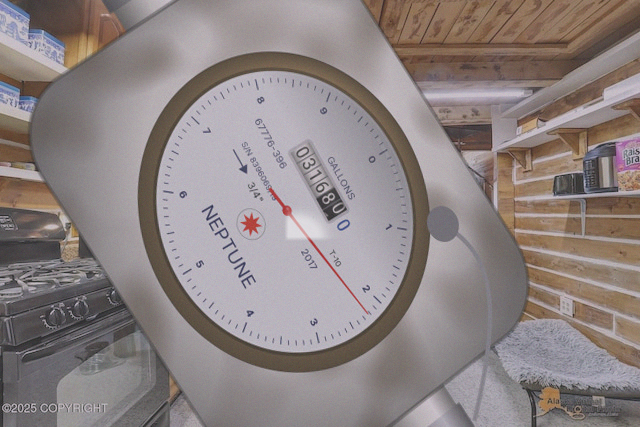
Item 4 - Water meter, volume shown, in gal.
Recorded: 316802.2 gal
